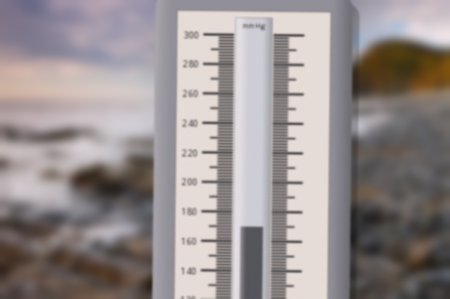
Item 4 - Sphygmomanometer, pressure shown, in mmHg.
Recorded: 170 mmHg
